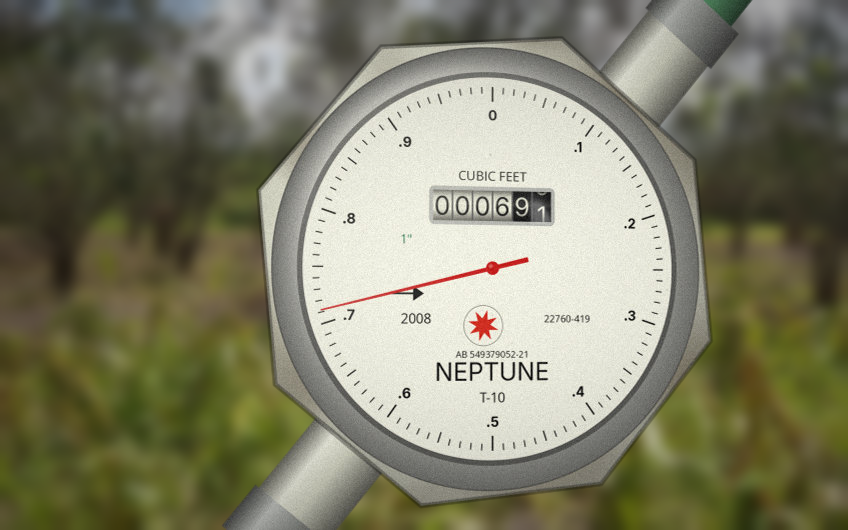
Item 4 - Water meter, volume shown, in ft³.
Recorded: 690.71 ft³
